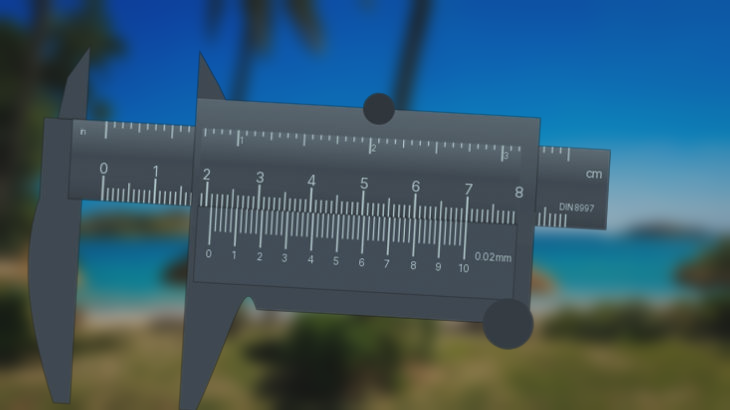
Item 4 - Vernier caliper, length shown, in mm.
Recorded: 21.0 mm
